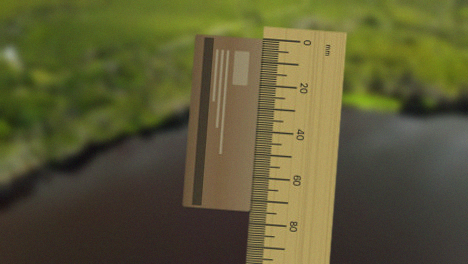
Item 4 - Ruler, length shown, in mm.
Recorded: 75 mm
